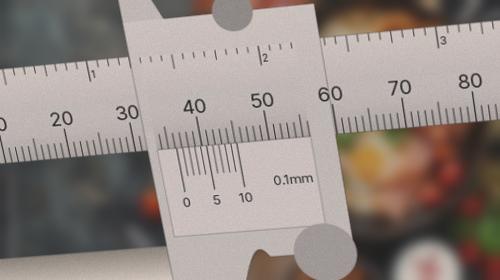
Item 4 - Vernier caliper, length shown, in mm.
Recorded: 36.2 mm
